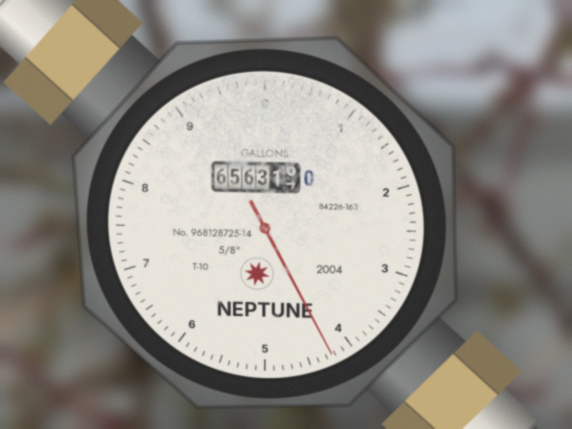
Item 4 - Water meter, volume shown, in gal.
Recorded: 6563164.2 gal
